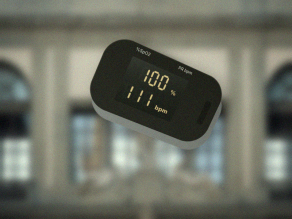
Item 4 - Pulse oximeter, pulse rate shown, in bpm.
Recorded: 111 bpm
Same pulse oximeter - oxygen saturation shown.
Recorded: 100 %
